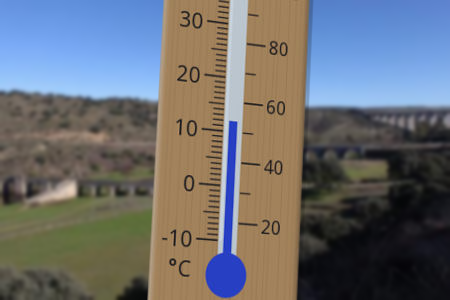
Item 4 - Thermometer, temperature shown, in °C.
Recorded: 12 °C
